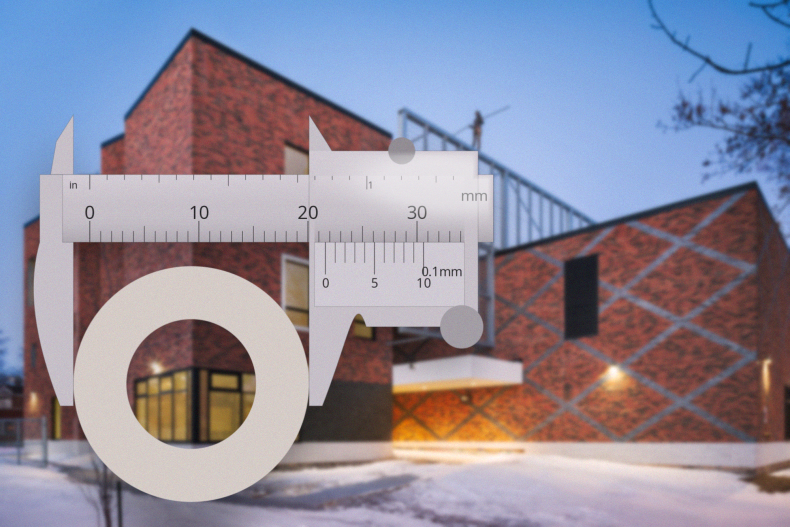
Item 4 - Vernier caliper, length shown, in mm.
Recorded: 21.6 mm
